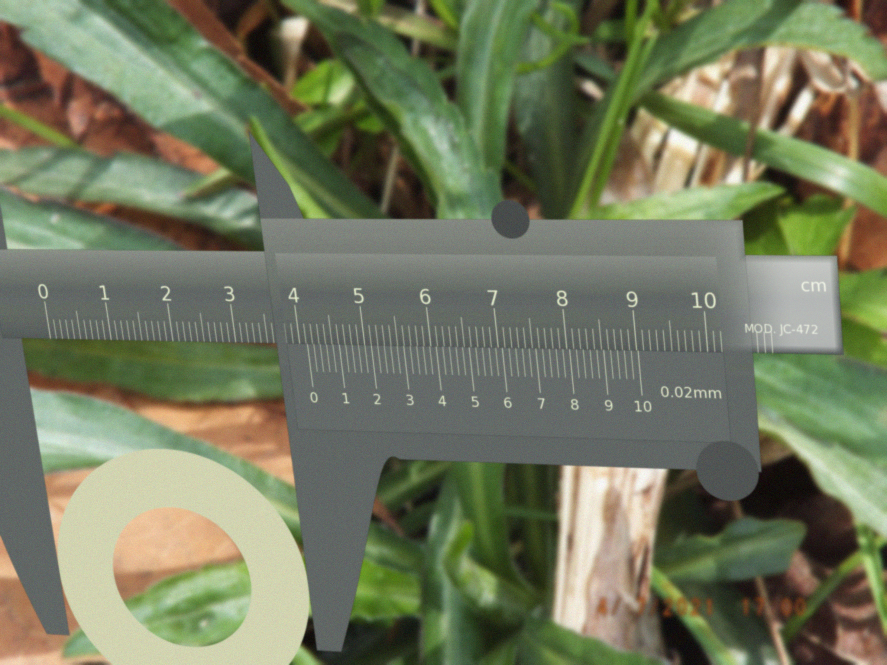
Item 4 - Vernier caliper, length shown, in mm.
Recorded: 41.2 mm
